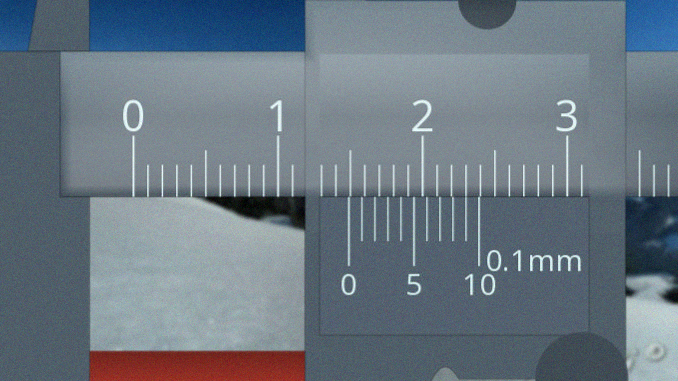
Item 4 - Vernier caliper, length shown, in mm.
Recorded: 14.9 mm
